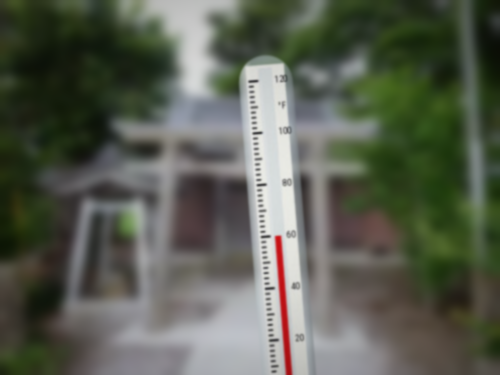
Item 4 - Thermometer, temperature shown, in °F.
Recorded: 60 °F
